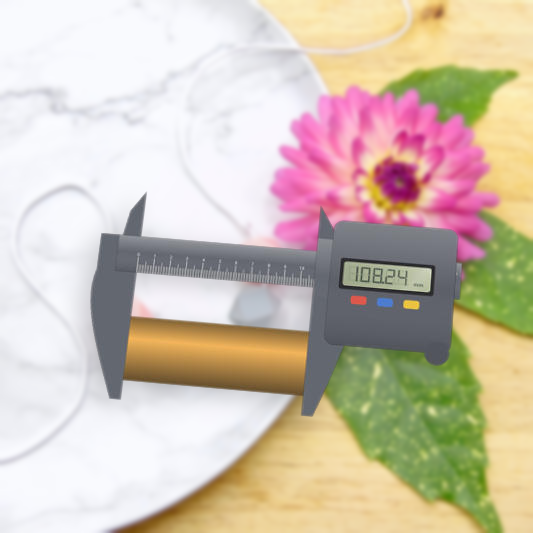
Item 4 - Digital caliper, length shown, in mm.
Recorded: 108.24 mm
